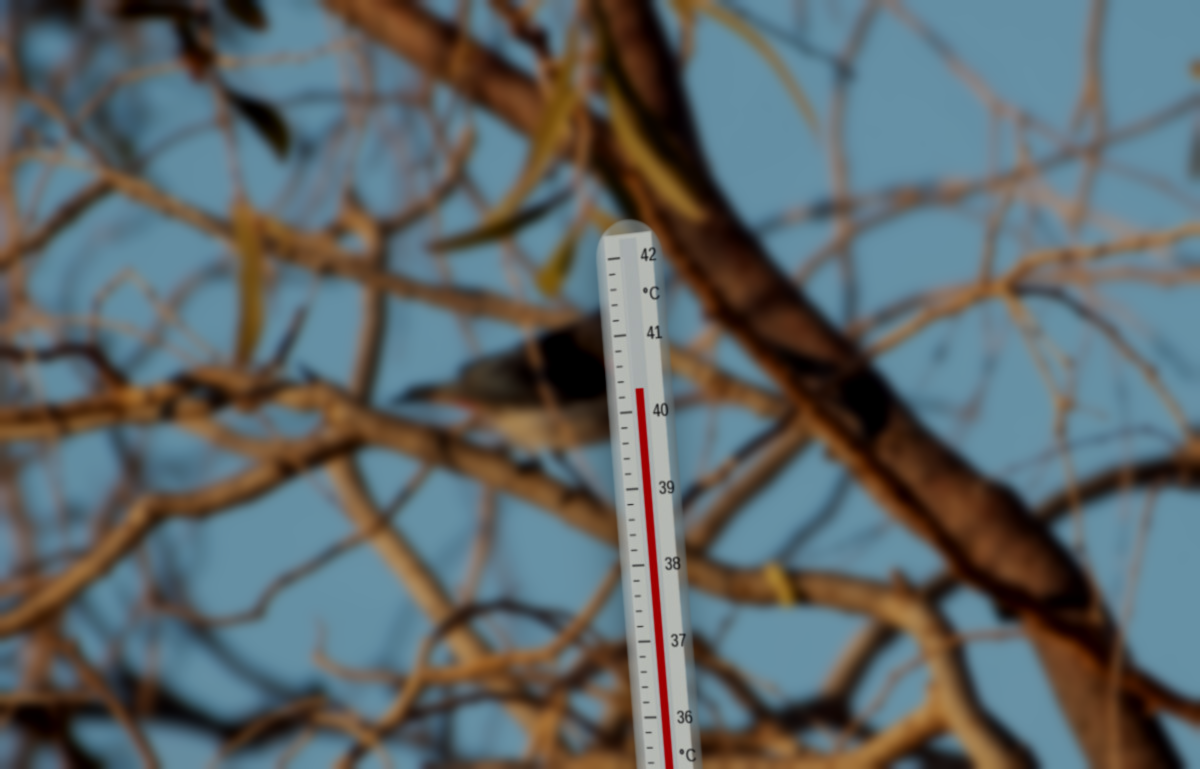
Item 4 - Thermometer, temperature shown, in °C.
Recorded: 40.3 °C
